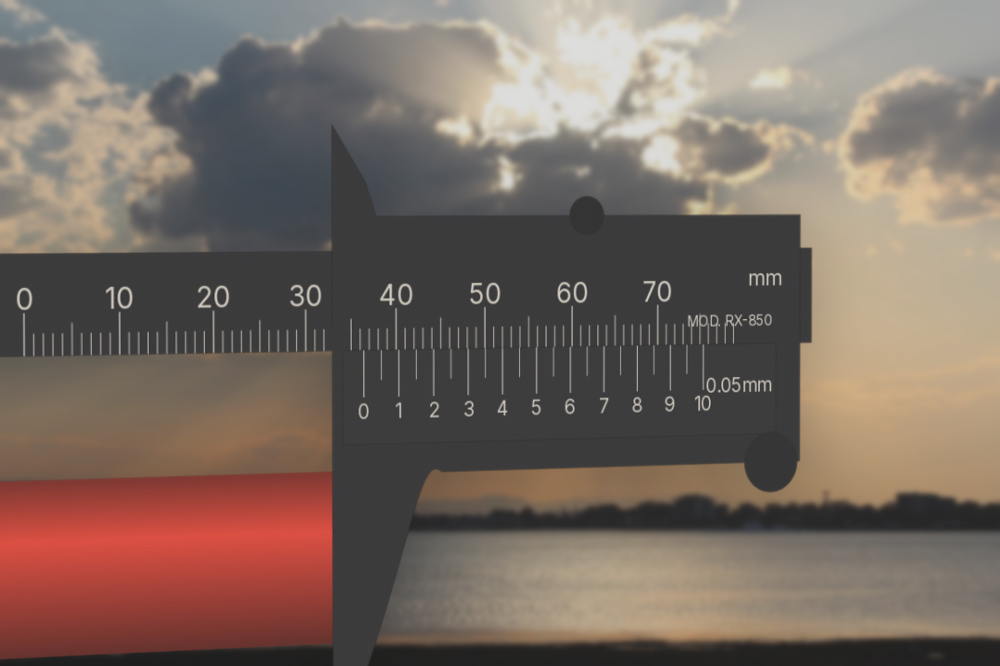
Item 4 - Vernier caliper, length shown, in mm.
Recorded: 36.4 mm
